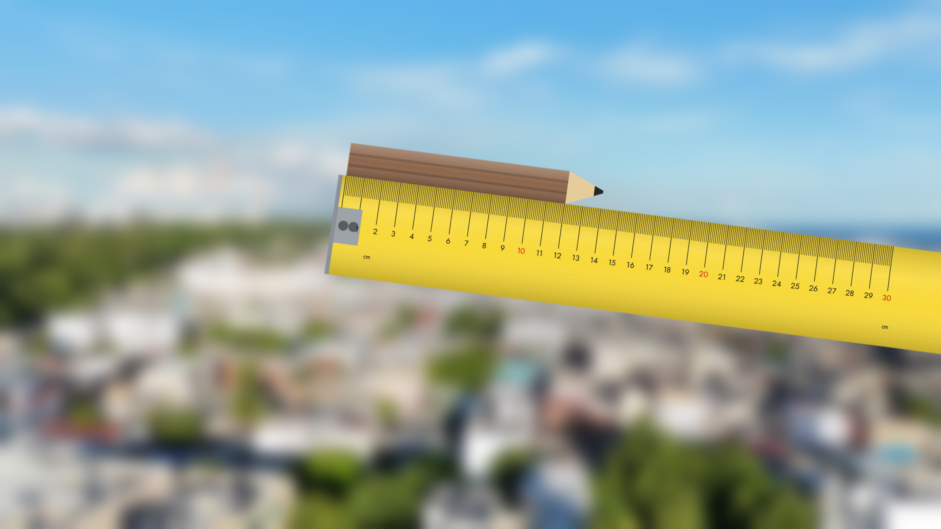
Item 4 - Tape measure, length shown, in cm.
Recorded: 14 cm
